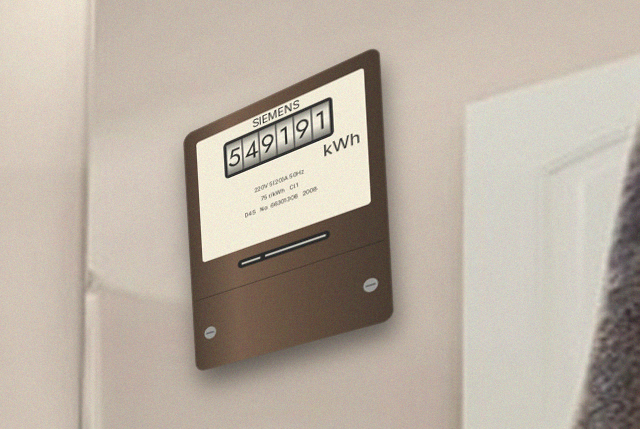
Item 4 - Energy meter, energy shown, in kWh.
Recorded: 549191 kWh
